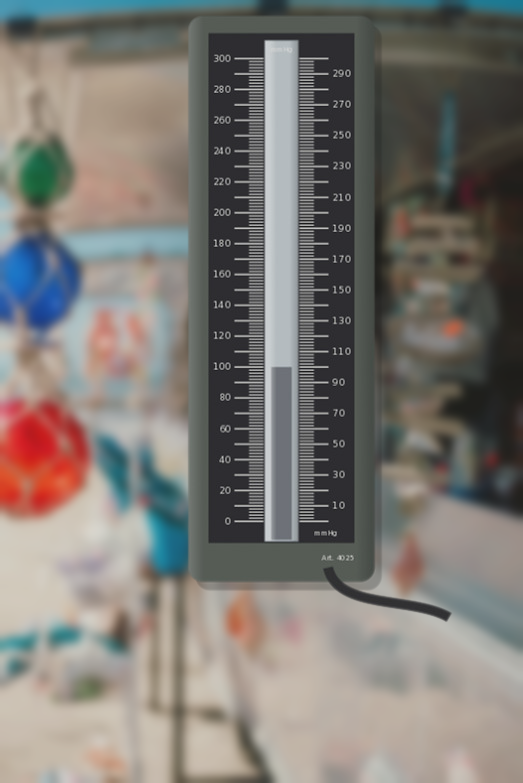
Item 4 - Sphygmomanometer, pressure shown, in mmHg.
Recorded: 100 mmHg
